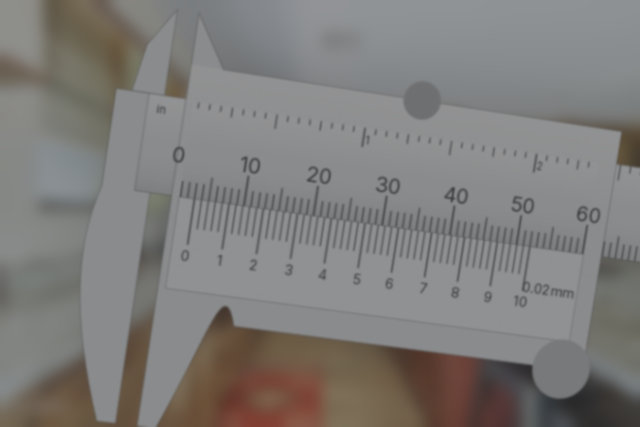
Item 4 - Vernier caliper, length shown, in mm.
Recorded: 3.0 mm
